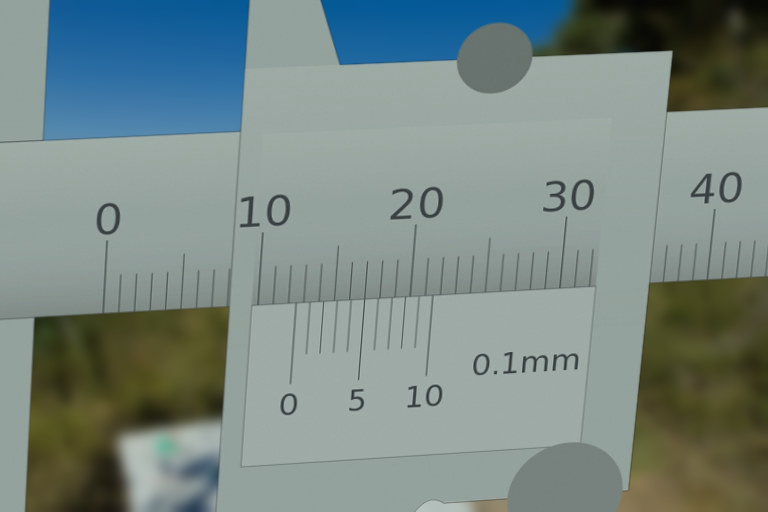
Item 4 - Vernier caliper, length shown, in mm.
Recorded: 12.5 mm
